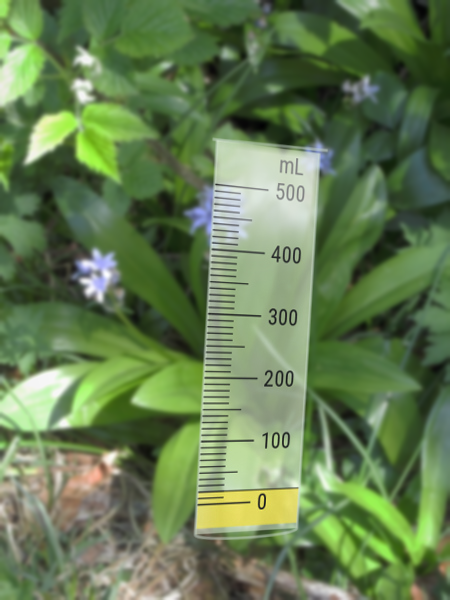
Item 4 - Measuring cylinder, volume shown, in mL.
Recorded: 20 mL
